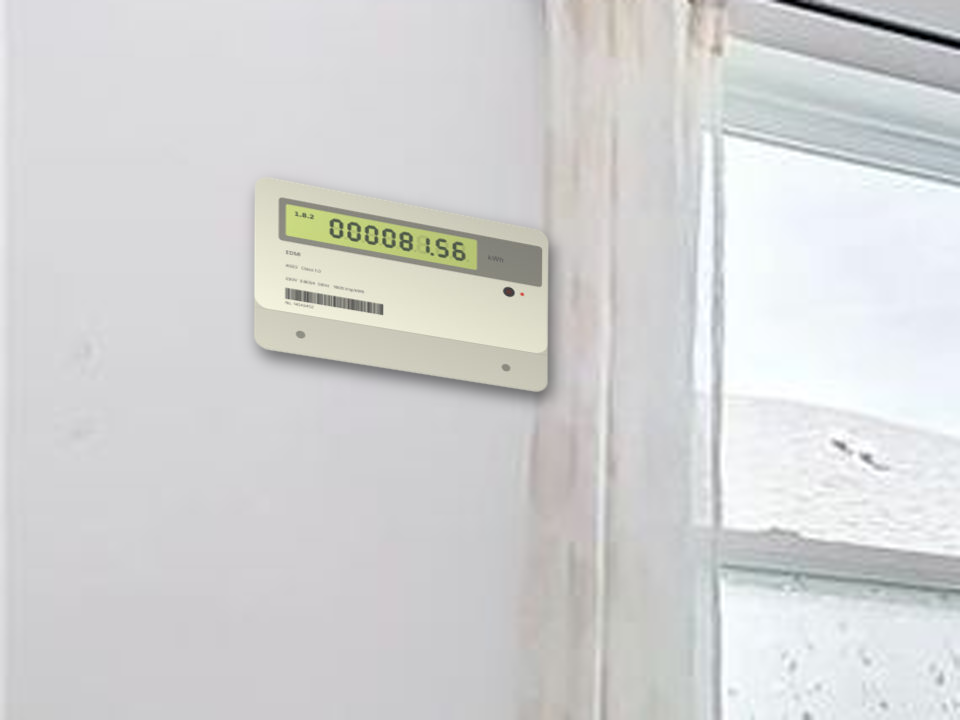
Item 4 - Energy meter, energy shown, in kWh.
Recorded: 81.56 kWh
